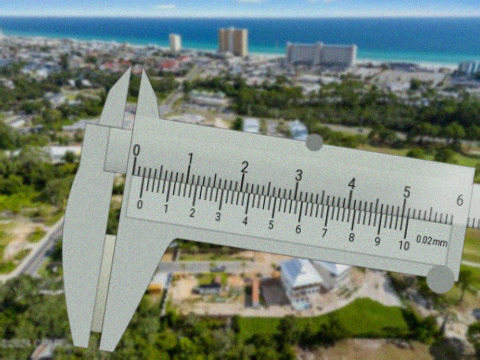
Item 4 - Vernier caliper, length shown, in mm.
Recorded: 2.0 mm
